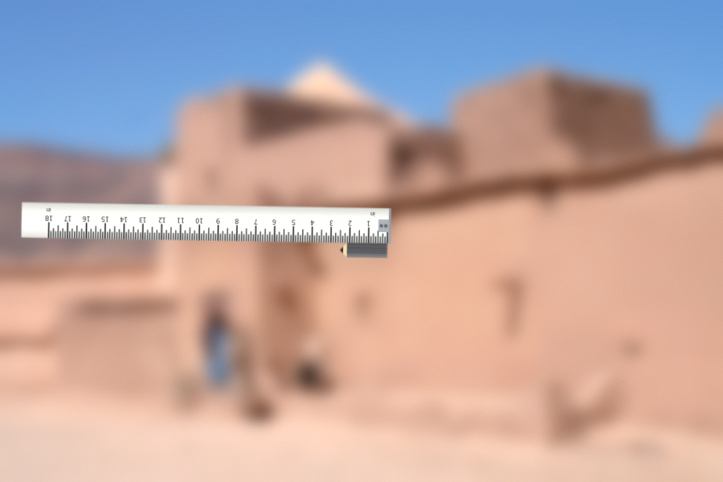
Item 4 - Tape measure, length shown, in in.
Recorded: 2.5 in
